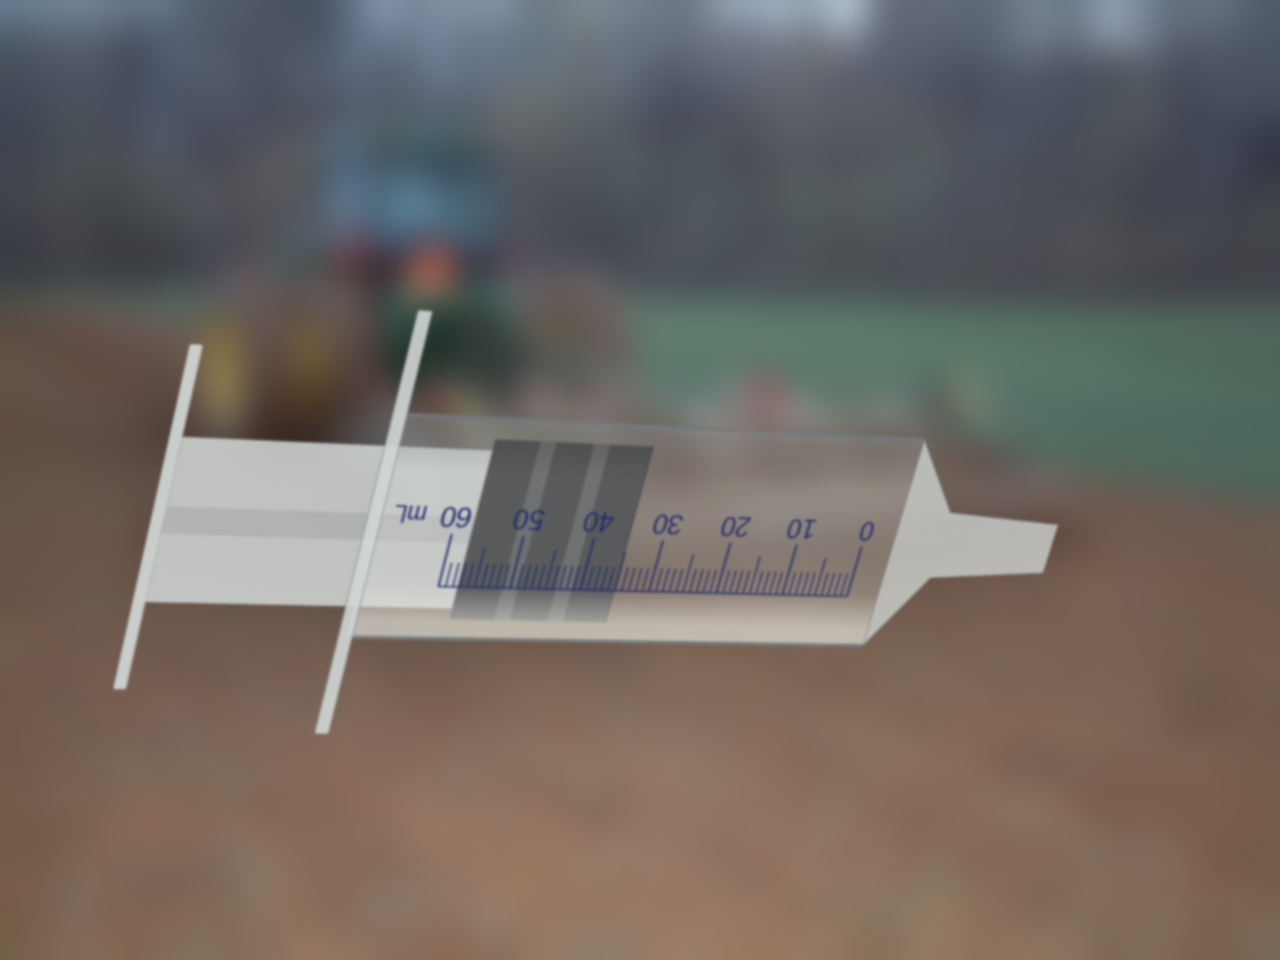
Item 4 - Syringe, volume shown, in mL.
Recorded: 35 mL
